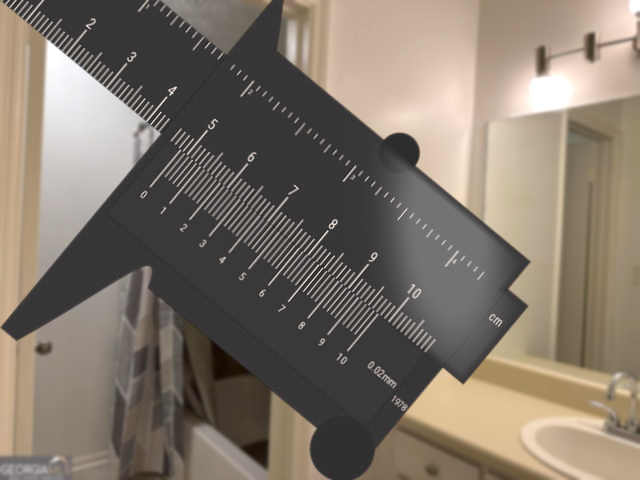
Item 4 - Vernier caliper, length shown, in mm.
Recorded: 48.5 mm
